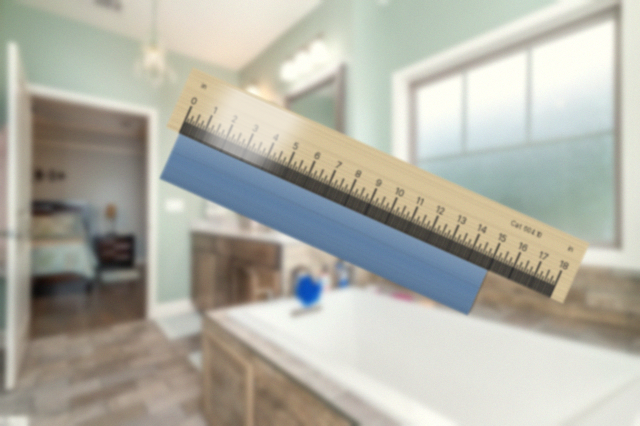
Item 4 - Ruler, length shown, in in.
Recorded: 15 in
